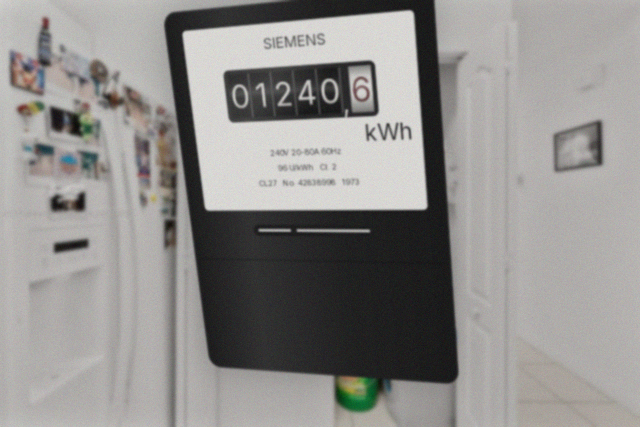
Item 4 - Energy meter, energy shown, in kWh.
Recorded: 1240.6 kWh
